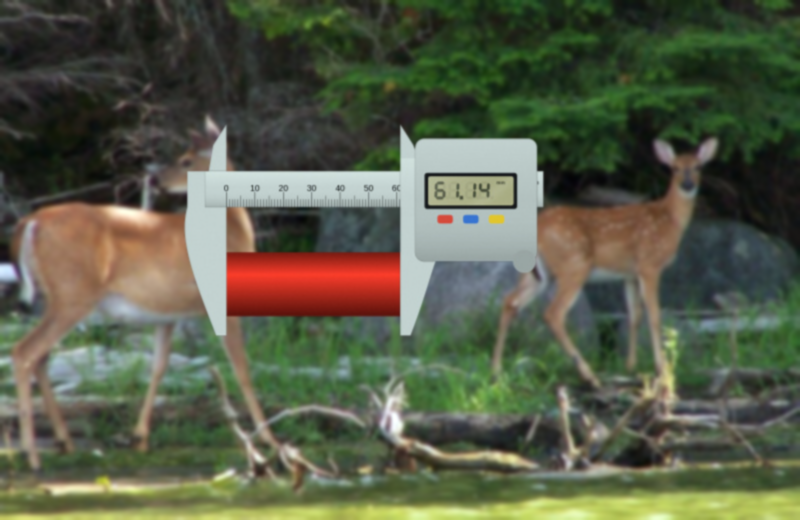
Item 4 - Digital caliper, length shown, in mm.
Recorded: 61.14 mm
